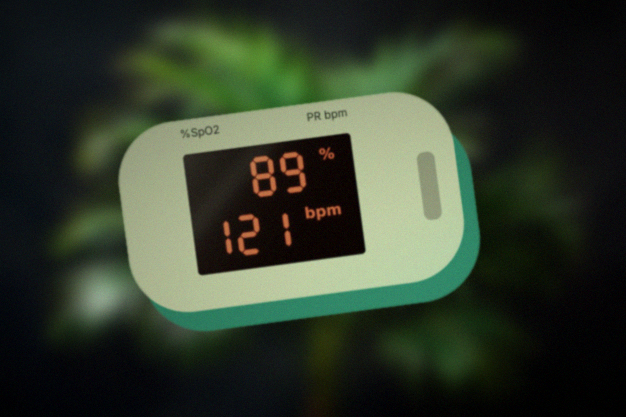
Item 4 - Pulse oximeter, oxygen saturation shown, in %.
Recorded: 89 %
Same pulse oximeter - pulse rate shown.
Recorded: 121 bpm
